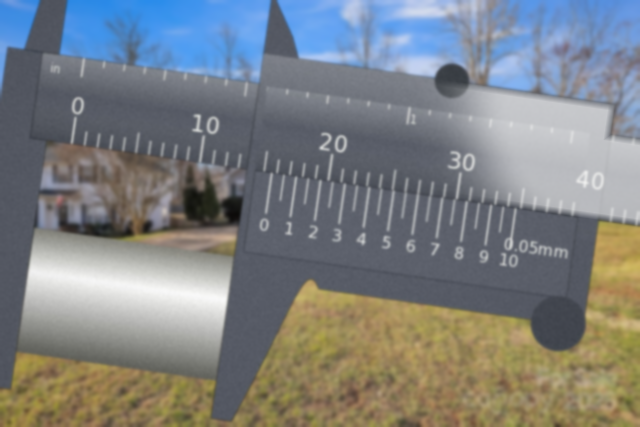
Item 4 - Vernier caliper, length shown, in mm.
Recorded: 15.6 mm
